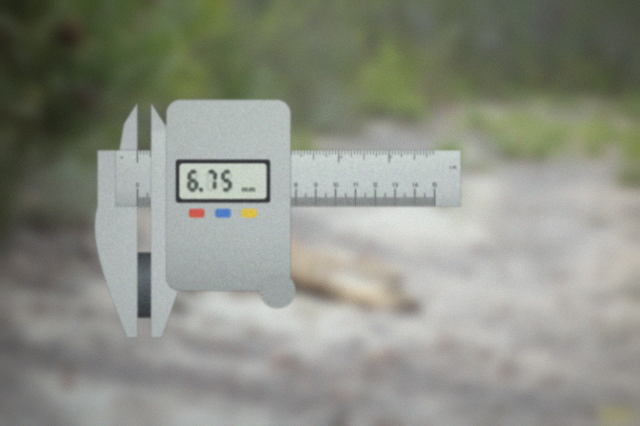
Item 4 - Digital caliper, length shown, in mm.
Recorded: 6.75 mm
